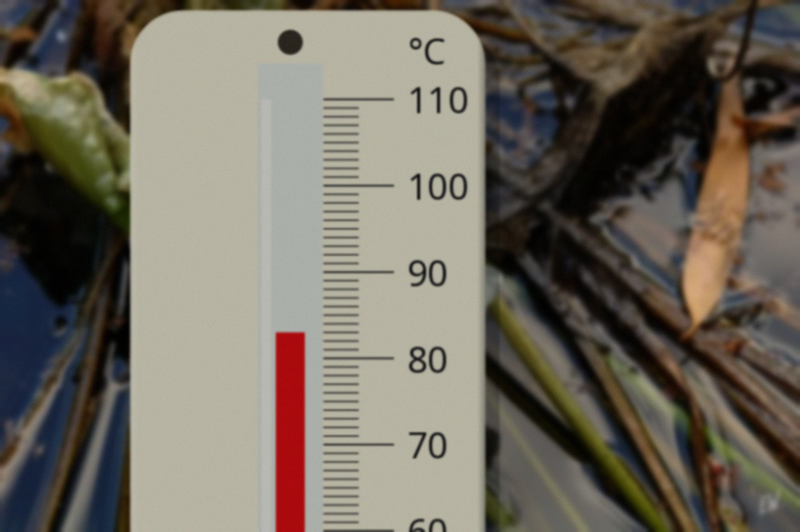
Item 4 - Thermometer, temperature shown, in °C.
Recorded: 83 °C
